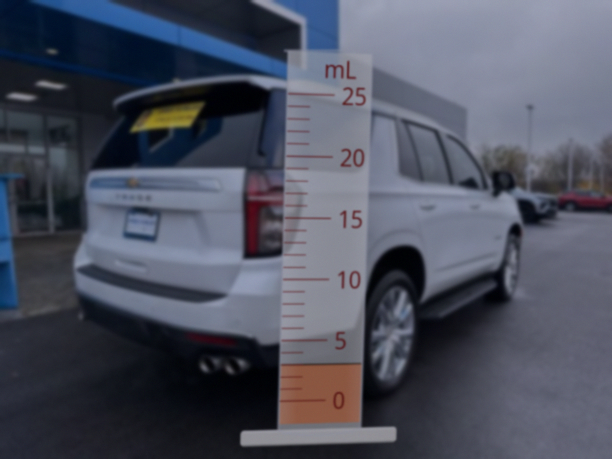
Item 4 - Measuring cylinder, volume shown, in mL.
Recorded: 3 mL
